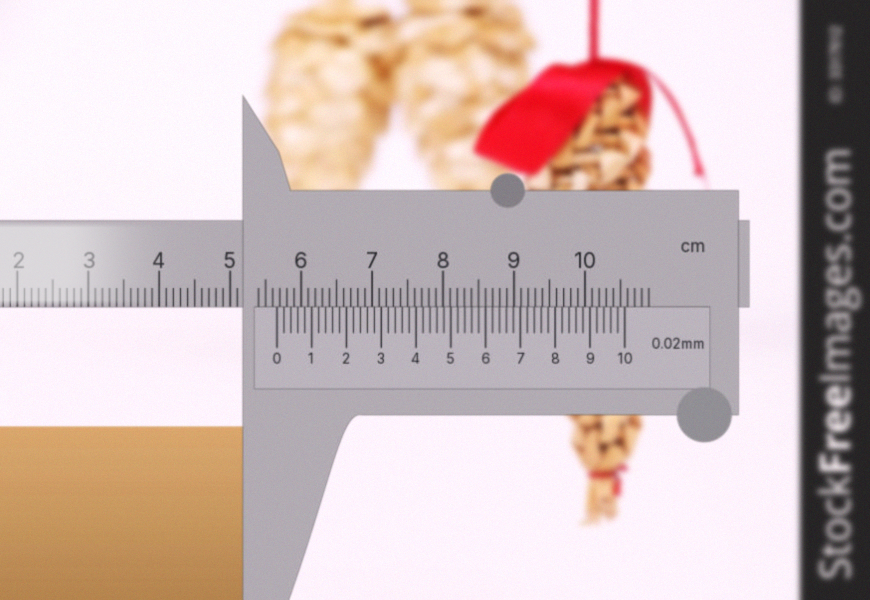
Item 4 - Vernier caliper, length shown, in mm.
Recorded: 56.6 mm
